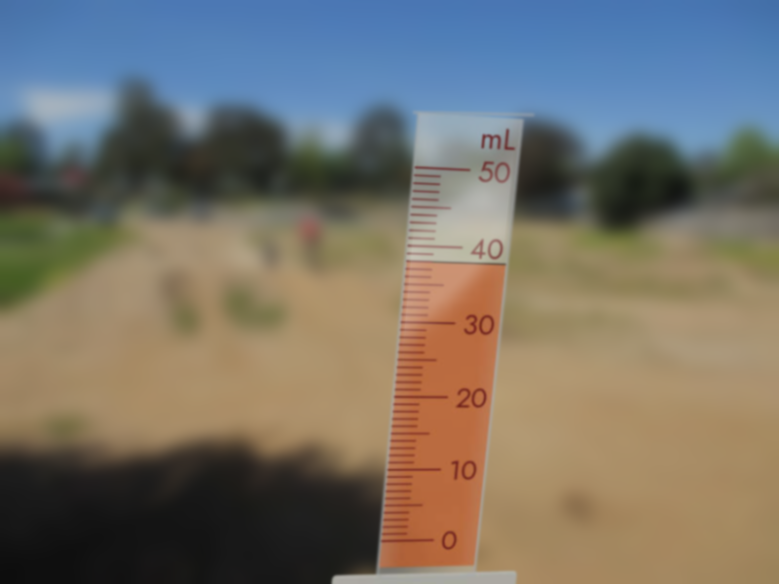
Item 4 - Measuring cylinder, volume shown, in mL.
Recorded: 38 mL
